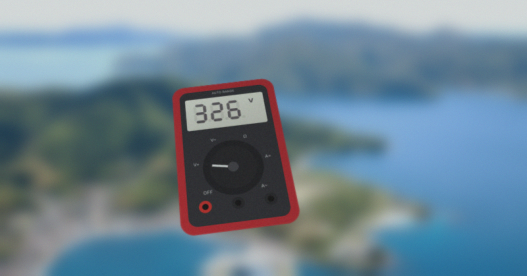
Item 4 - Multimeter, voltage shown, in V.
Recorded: 326 V
